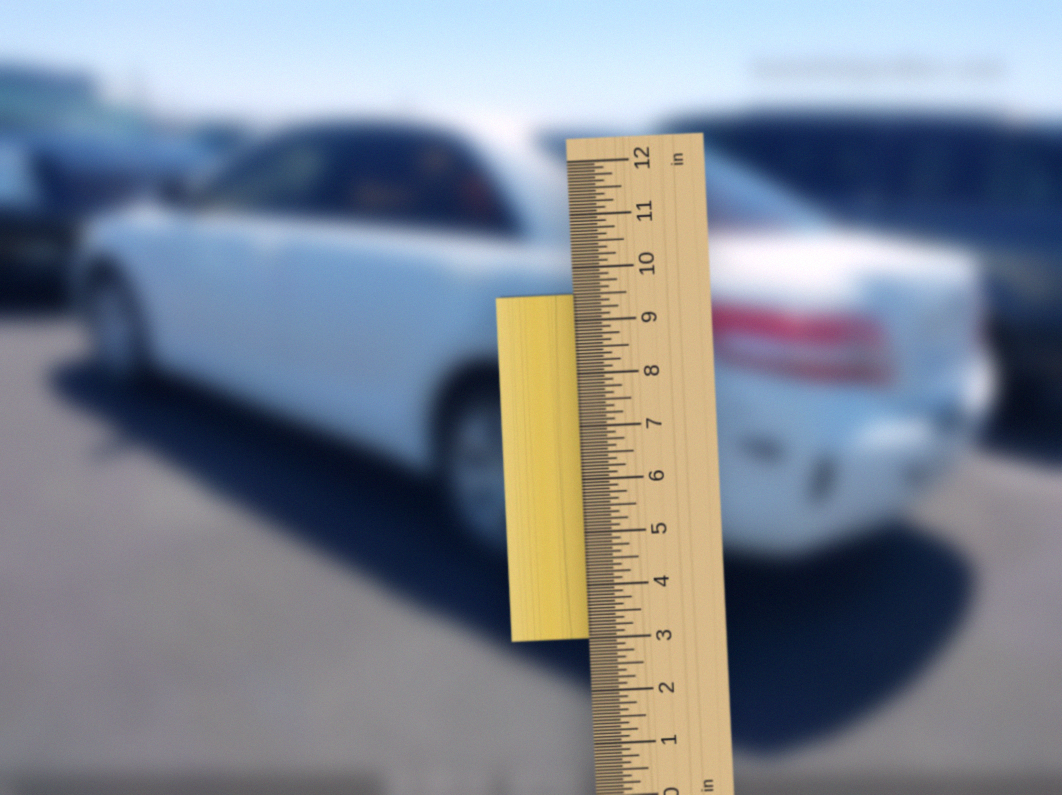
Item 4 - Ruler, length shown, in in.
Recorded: 6.5 in
